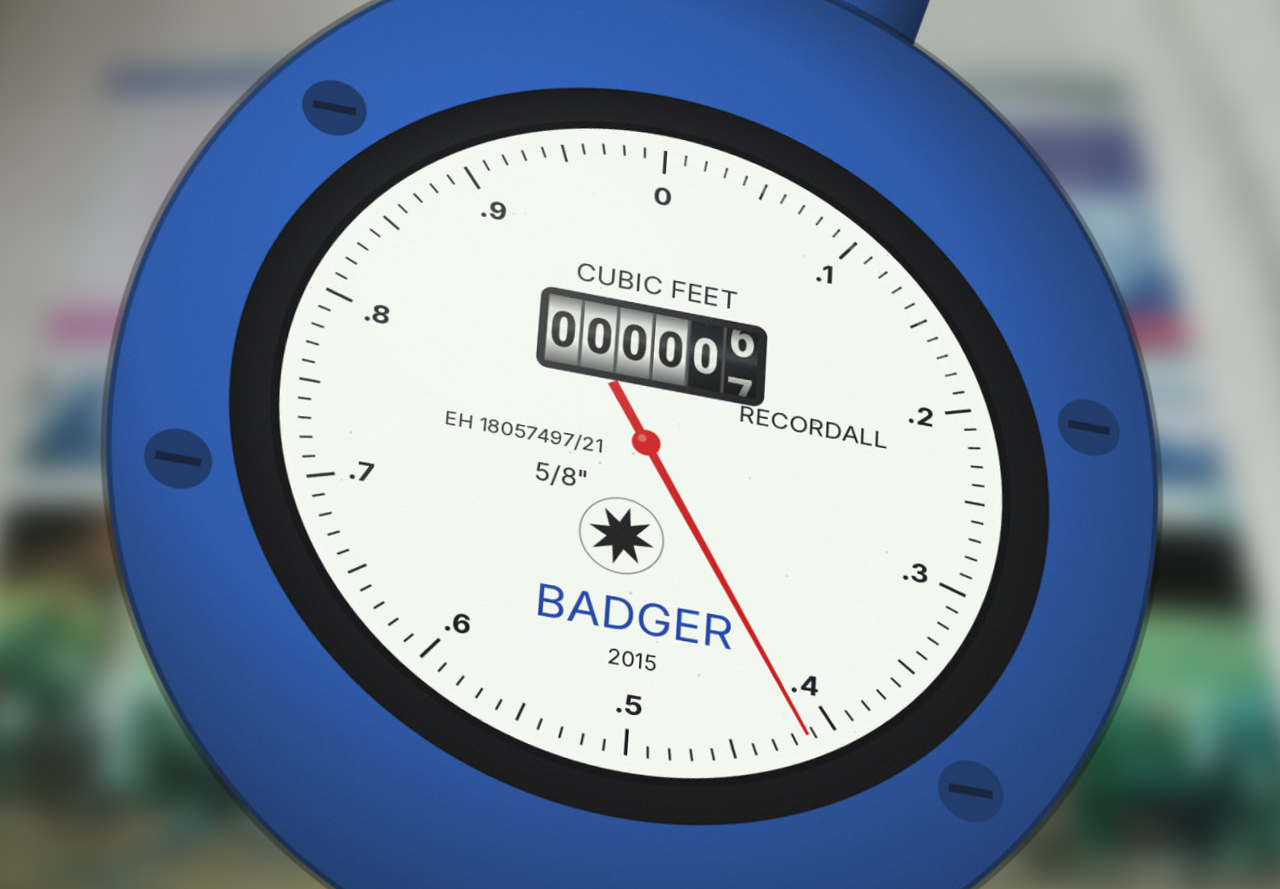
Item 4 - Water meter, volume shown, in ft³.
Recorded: 6.41 ft³
